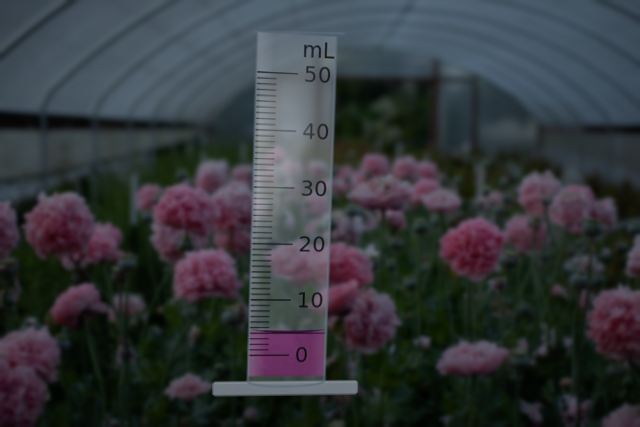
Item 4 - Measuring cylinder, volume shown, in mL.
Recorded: 4 mL
